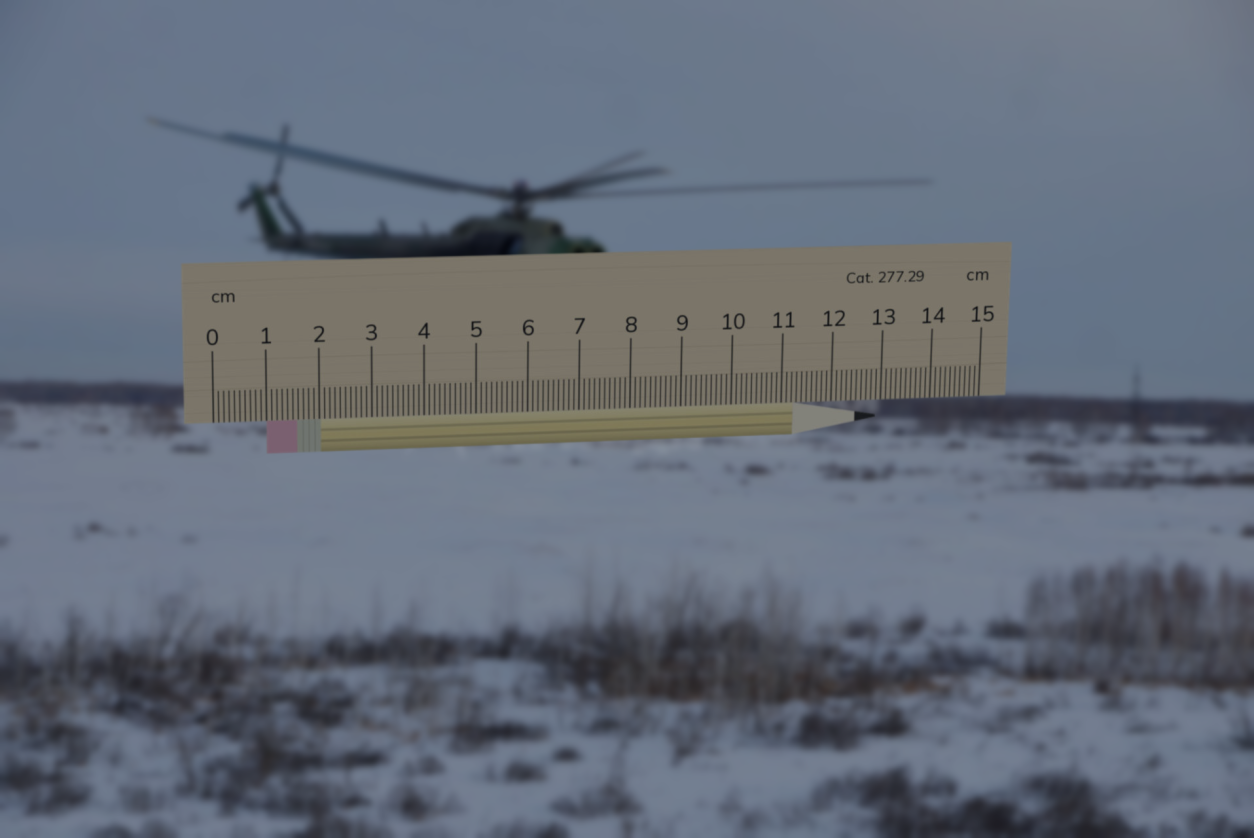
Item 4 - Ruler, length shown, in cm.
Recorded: 11.9 cm
